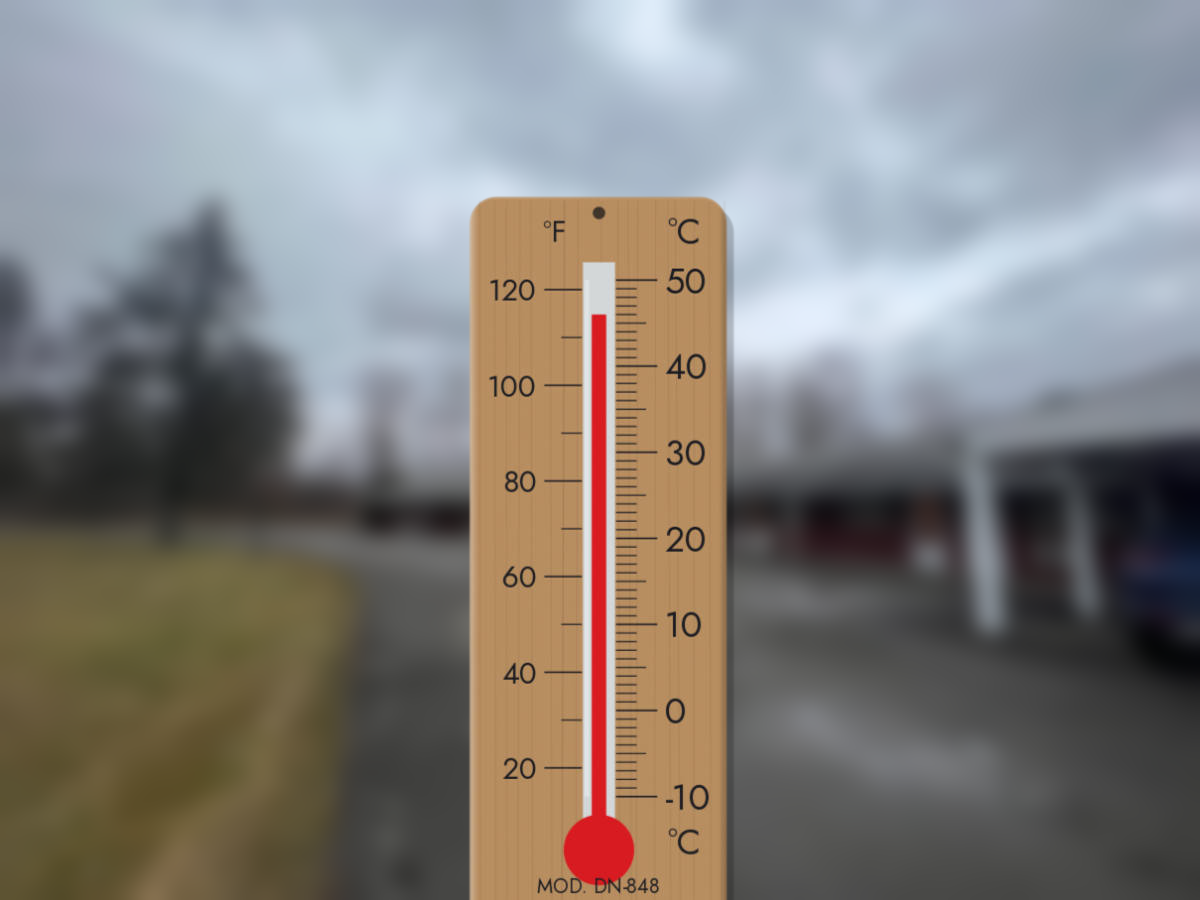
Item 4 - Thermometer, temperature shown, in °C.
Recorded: 46 °C
